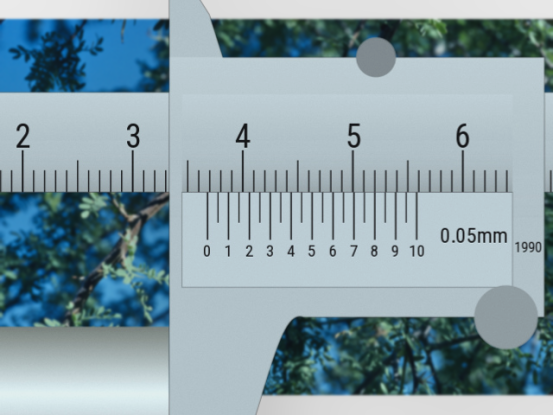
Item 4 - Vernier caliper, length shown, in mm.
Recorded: 36.8 mm
